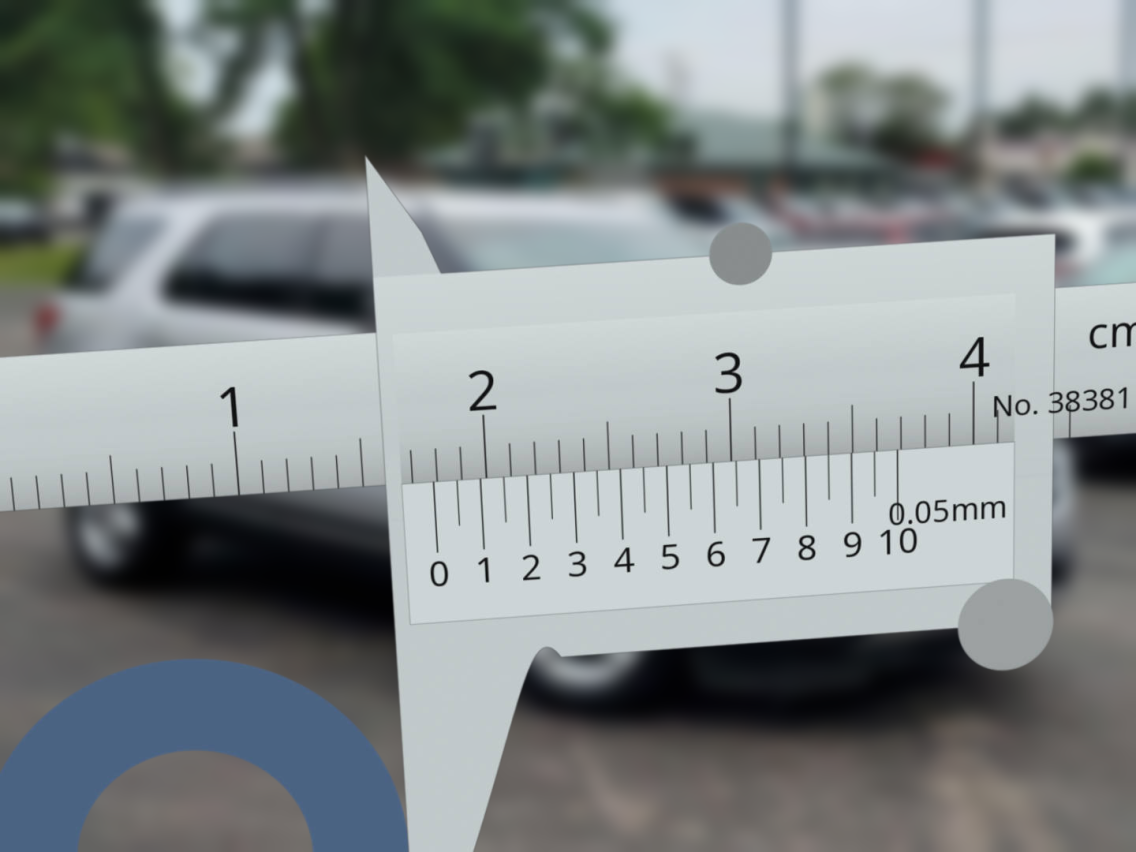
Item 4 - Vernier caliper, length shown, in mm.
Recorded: 17.85 mm
